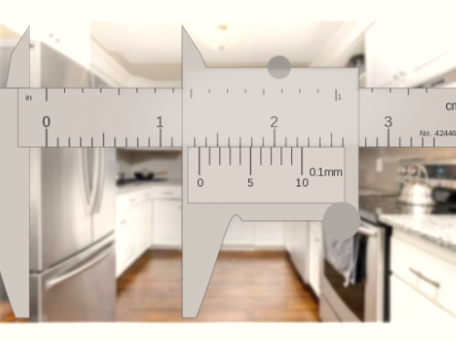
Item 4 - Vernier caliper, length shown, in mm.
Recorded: 13.4 mm
